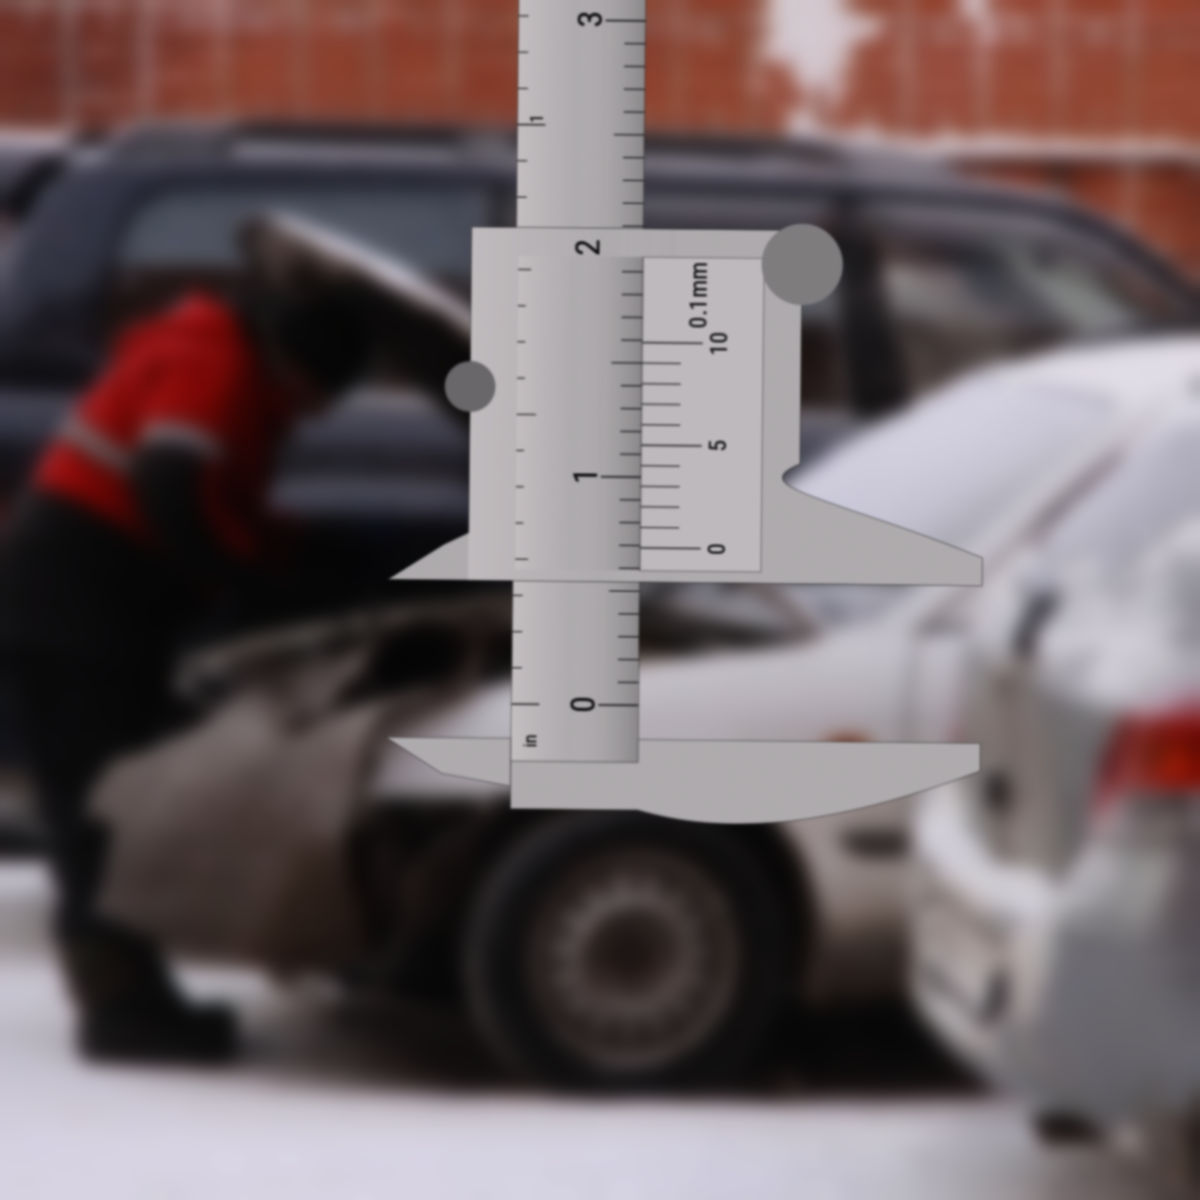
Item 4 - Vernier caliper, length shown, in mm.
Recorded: 6.9 mm
